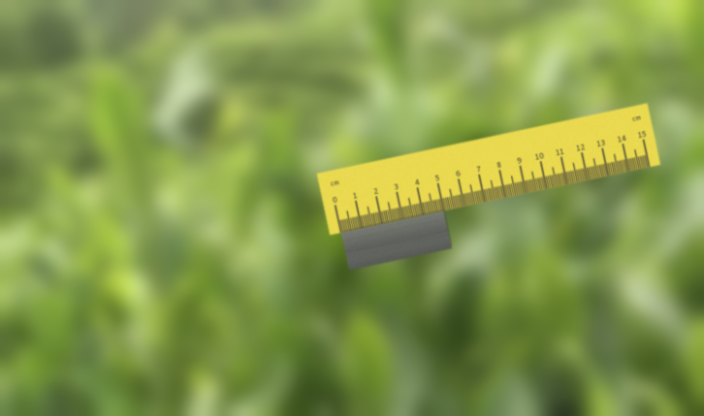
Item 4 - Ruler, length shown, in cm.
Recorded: 5 cm
